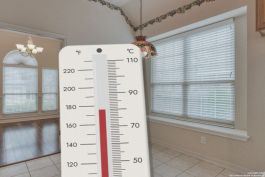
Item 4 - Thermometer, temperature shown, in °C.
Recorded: 80 °C
